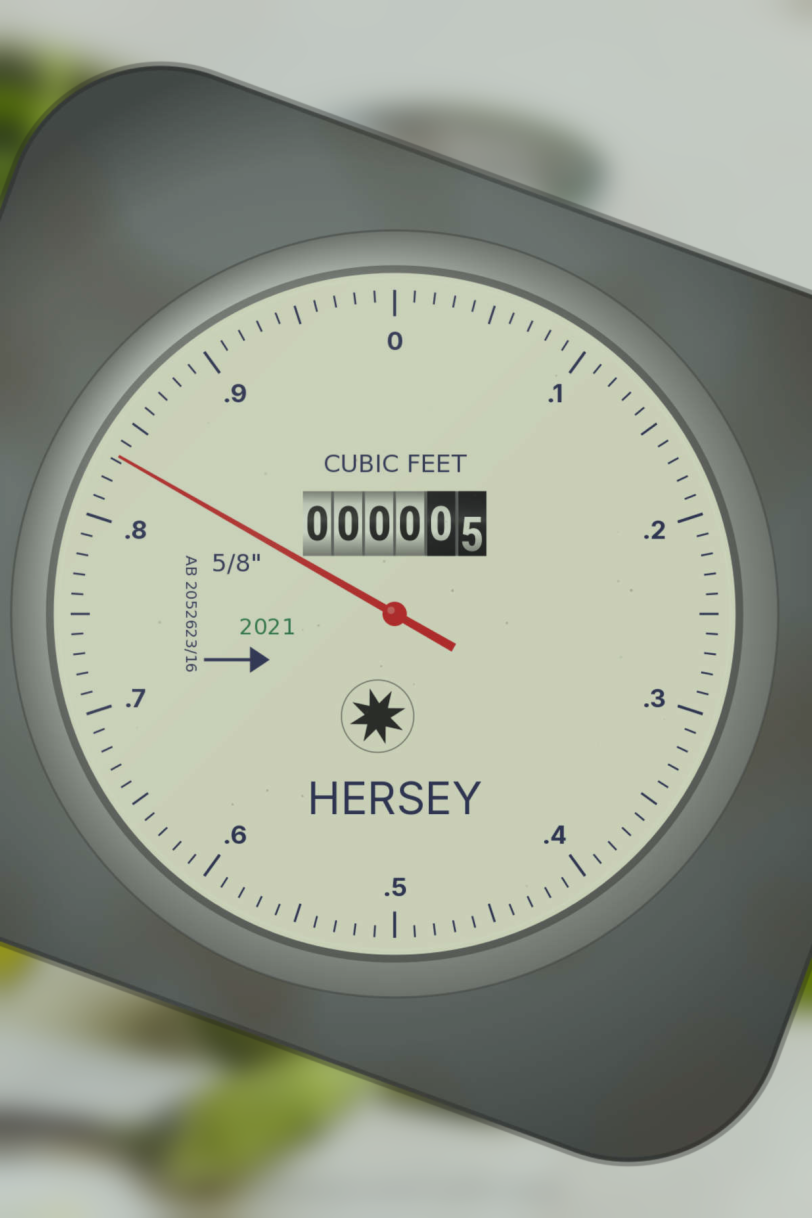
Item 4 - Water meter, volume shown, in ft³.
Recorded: 4.83 ft³
